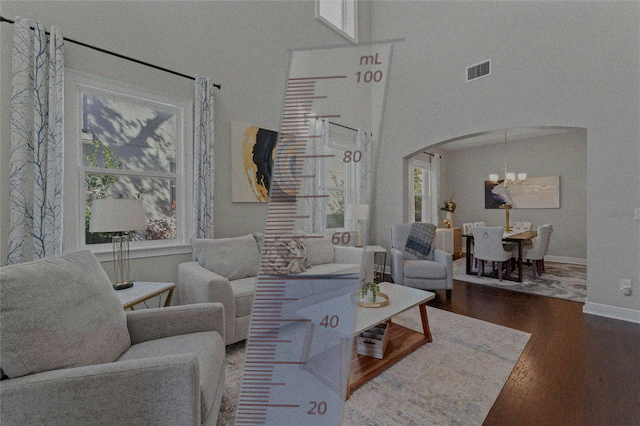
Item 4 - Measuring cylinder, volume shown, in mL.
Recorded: 50 mL
